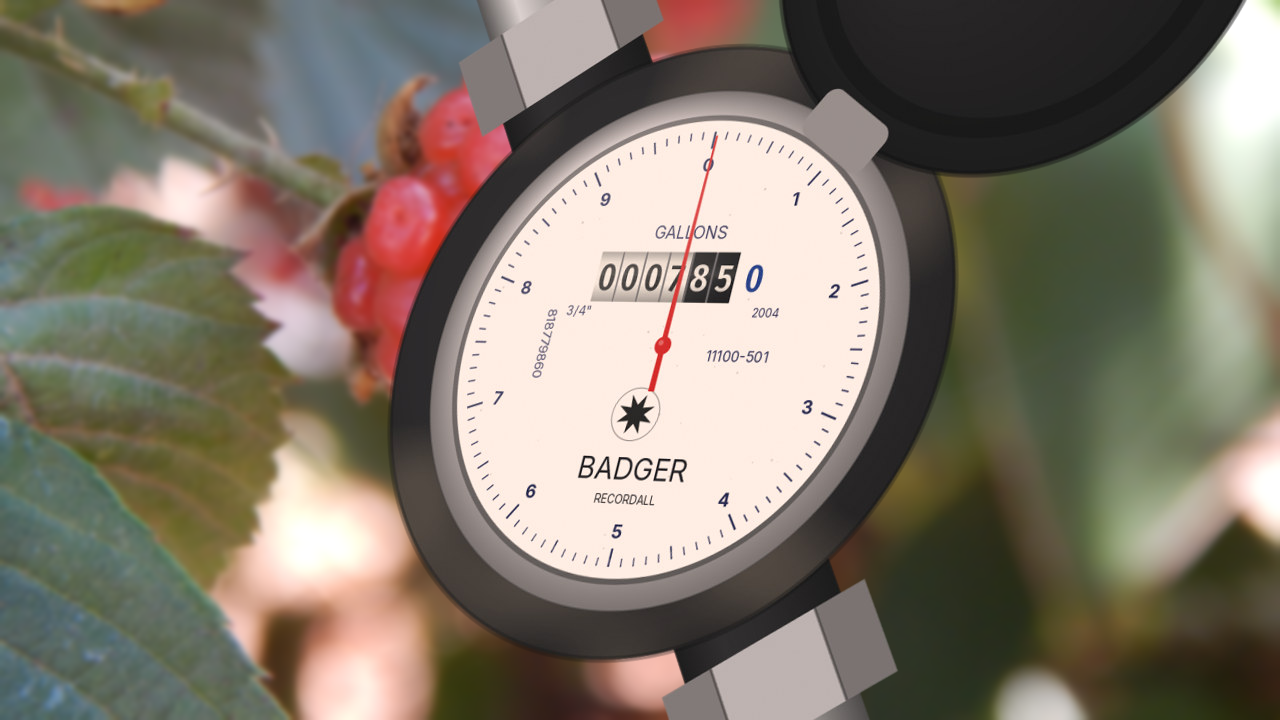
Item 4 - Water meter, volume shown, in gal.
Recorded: 7850.0 gal
